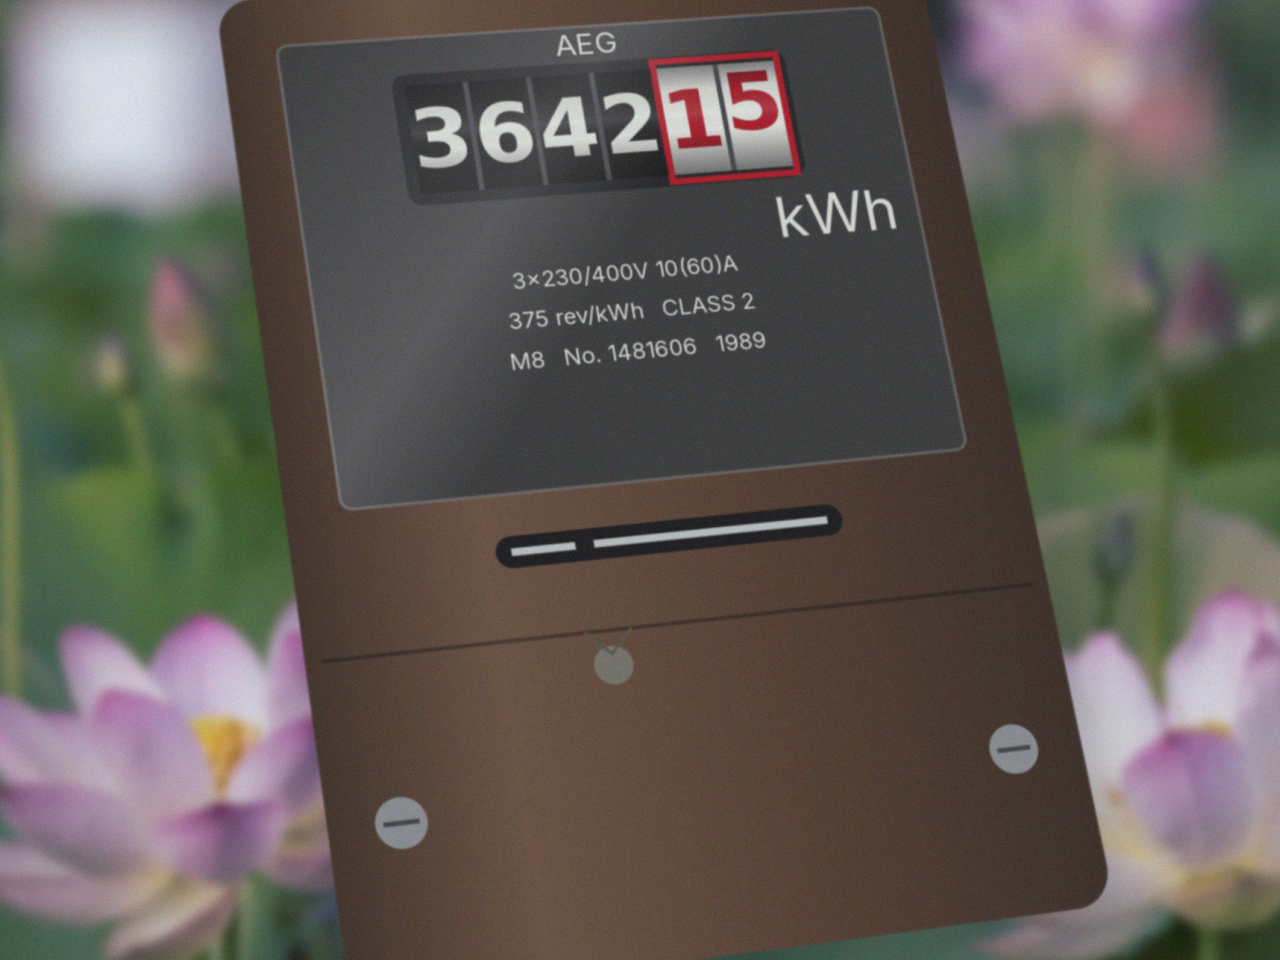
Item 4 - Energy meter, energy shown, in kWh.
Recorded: 3642.15 kWh
